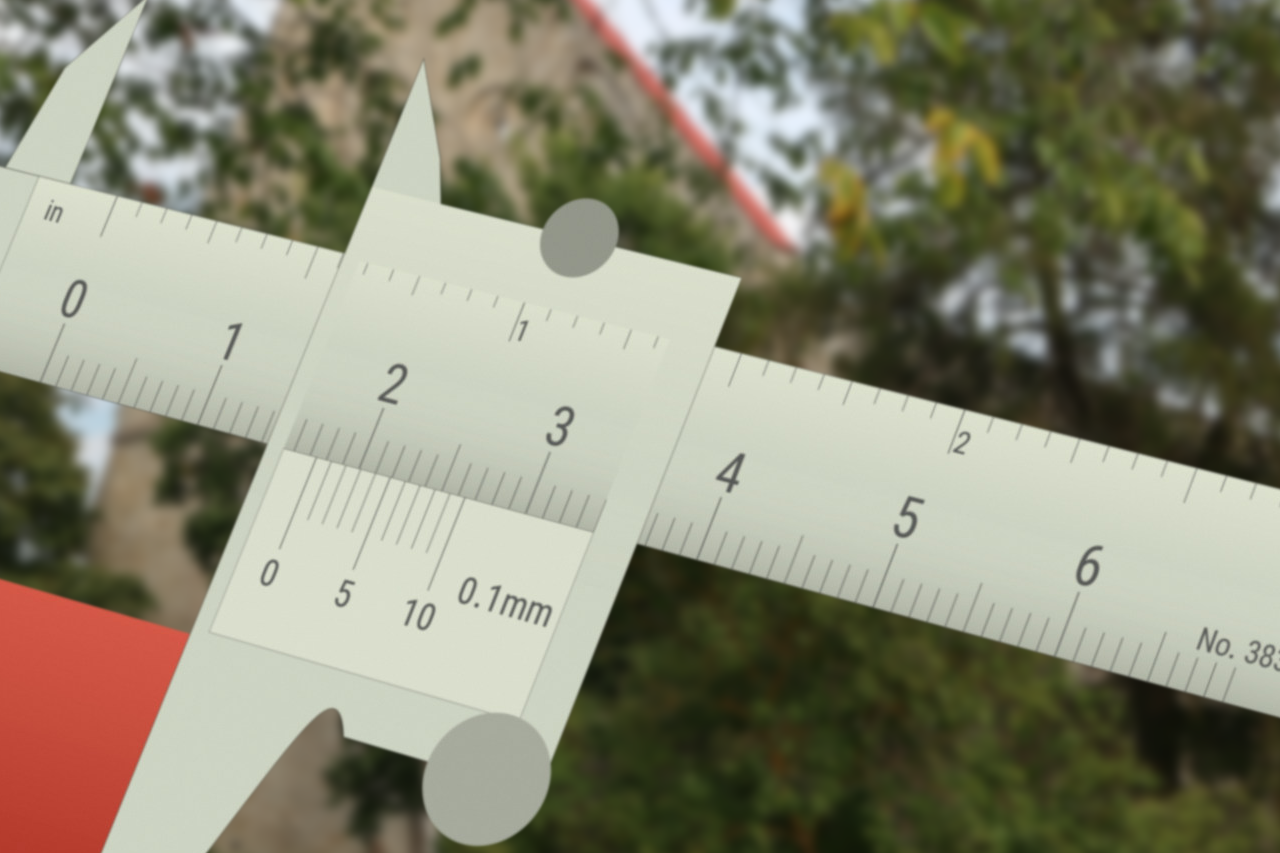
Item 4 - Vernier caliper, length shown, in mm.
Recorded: 17.4 mm
